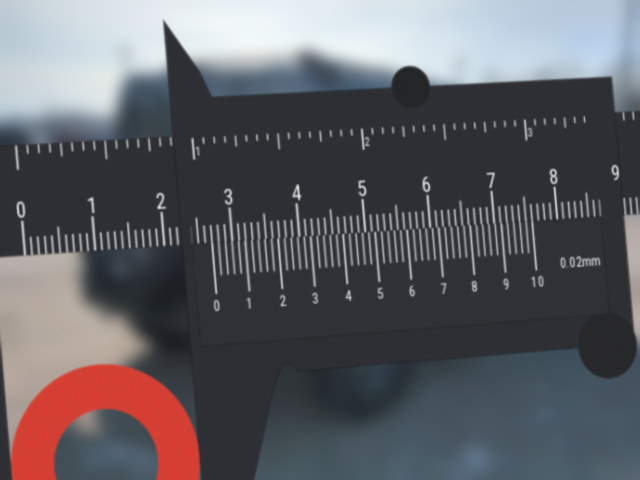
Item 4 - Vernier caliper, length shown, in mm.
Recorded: 27.0 mm
